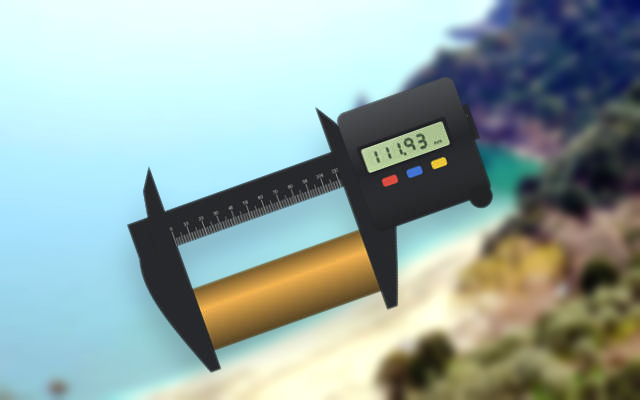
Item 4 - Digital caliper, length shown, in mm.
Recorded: 111.93 mm
